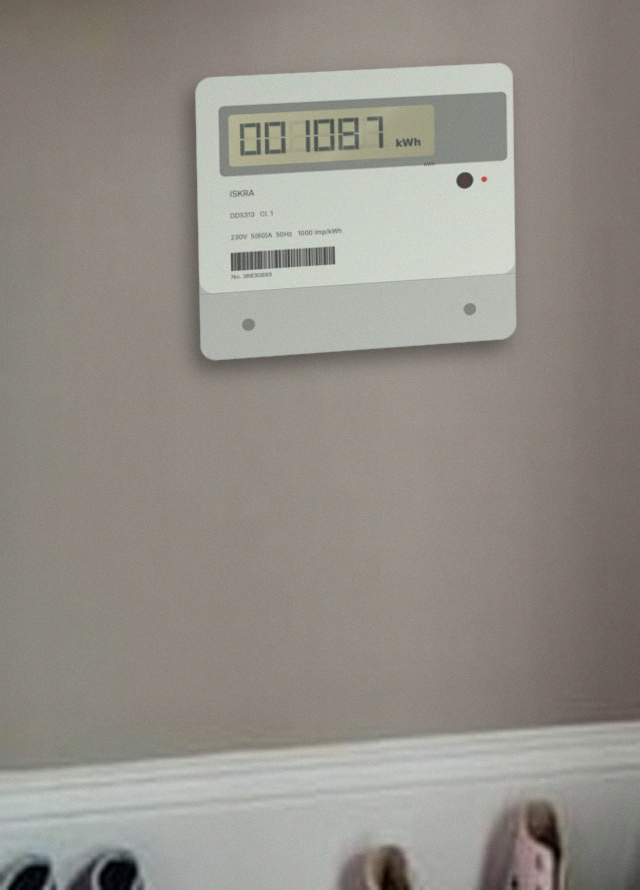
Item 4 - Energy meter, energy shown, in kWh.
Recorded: 1087 kWh
